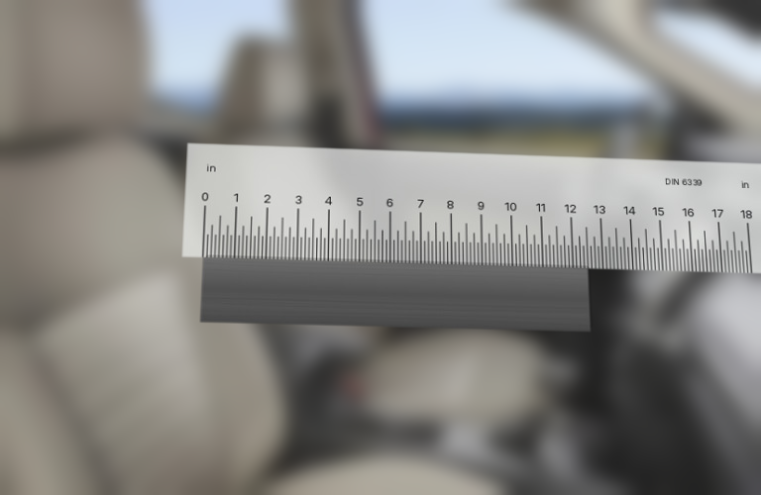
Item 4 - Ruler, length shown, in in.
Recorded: 12.5 in
